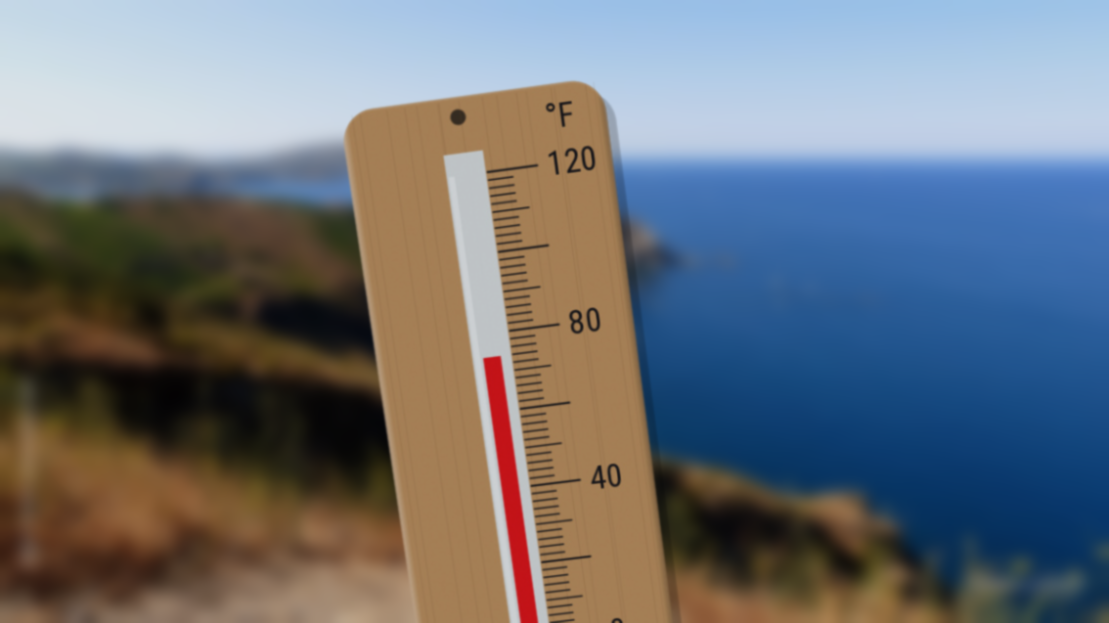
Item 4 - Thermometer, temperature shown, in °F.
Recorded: 74 °F
